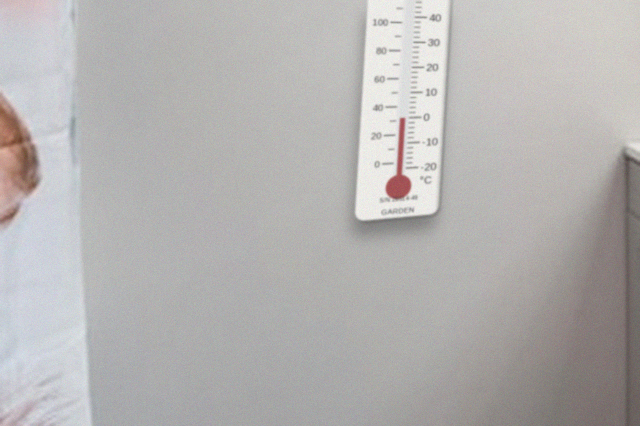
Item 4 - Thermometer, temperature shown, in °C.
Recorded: 0 °C
